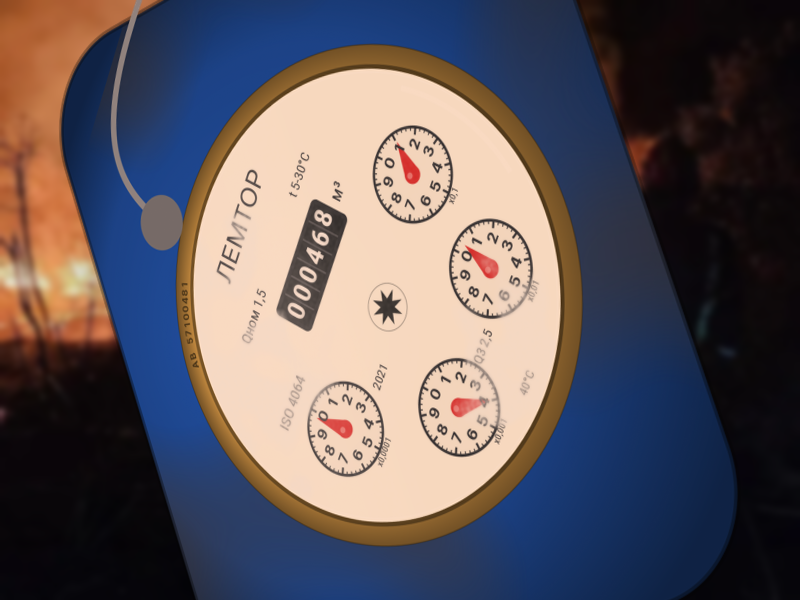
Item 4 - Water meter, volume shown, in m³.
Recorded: 468.1039 m³
